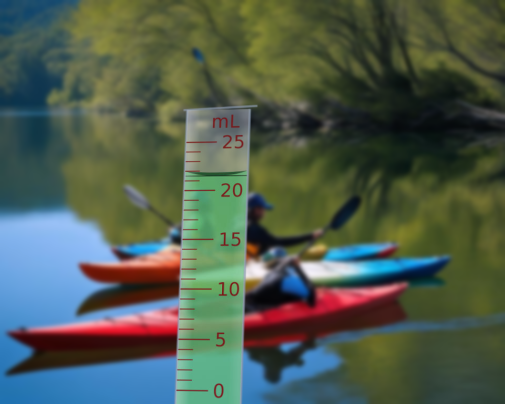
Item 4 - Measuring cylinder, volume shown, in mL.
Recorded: 21.5 mL
